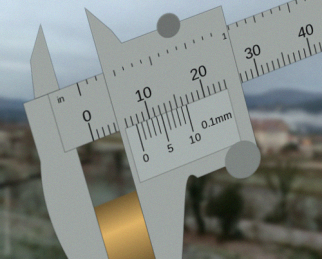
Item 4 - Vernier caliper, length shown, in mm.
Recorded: 7.6 mm
